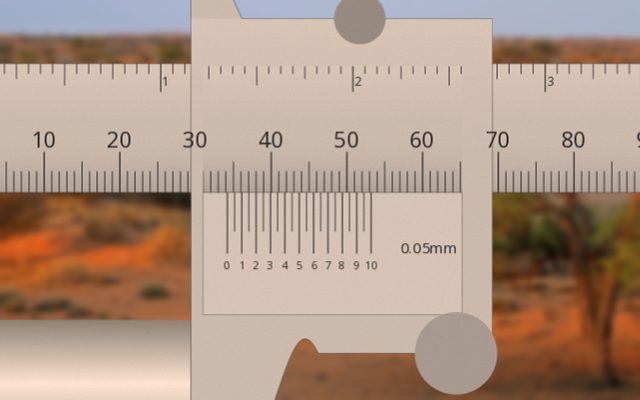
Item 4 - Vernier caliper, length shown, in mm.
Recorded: 34.2 mm
